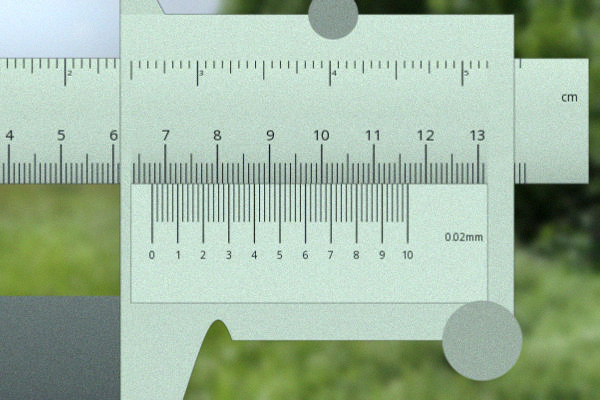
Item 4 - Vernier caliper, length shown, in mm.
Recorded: 67.5 mm
